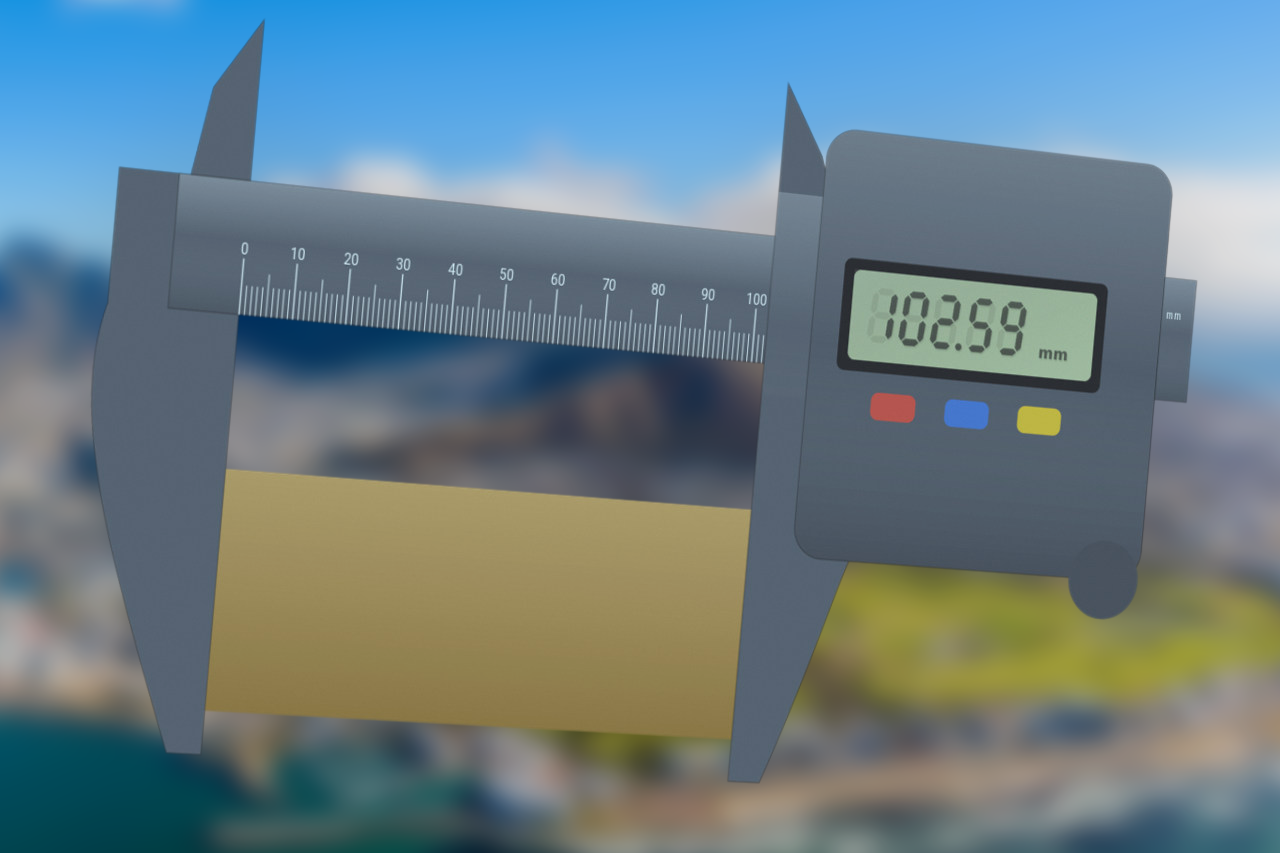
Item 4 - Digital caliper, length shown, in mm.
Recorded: 102.59 mm
